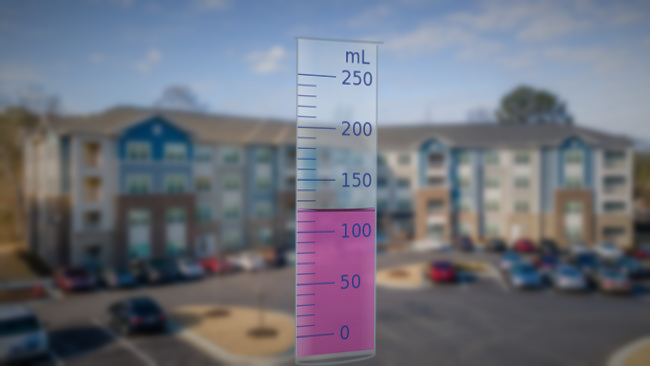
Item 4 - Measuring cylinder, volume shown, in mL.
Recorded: 120 mL
